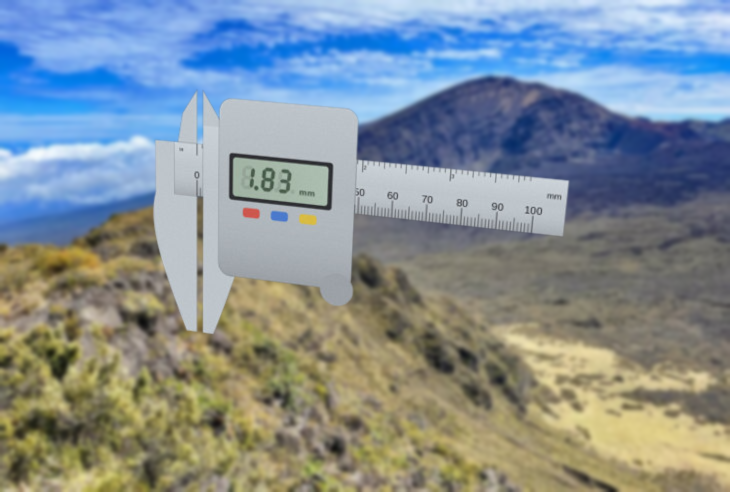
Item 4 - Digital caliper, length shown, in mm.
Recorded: 1.83 mm
